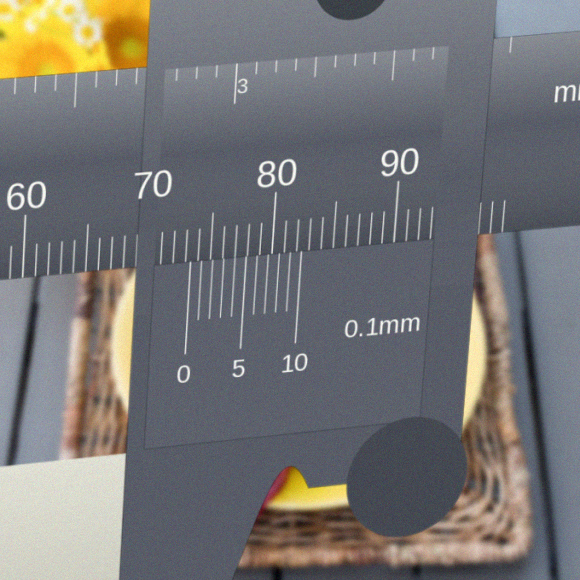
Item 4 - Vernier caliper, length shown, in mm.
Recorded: 73.4 mm
